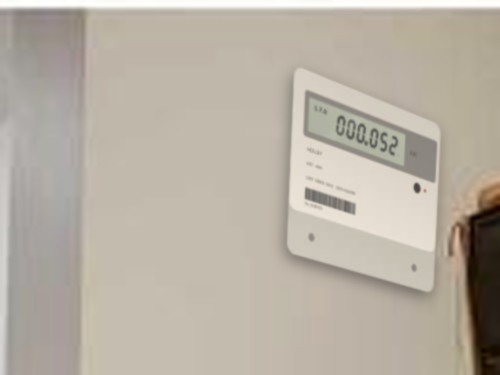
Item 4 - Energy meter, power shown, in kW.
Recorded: 0.052 kW
